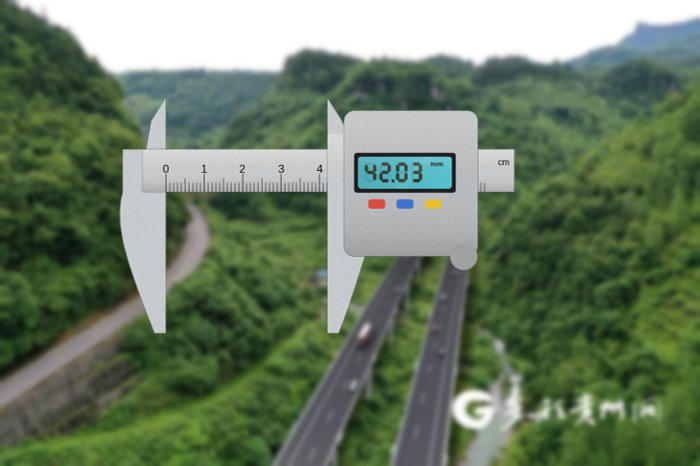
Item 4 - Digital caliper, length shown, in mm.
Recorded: 42.03 mm
